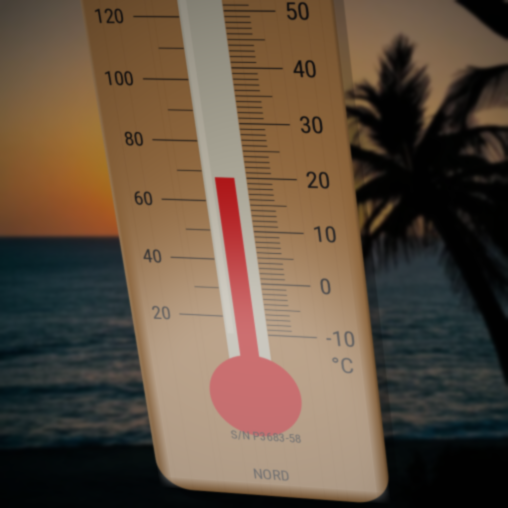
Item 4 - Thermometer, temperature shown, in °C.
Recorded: 20 °C
